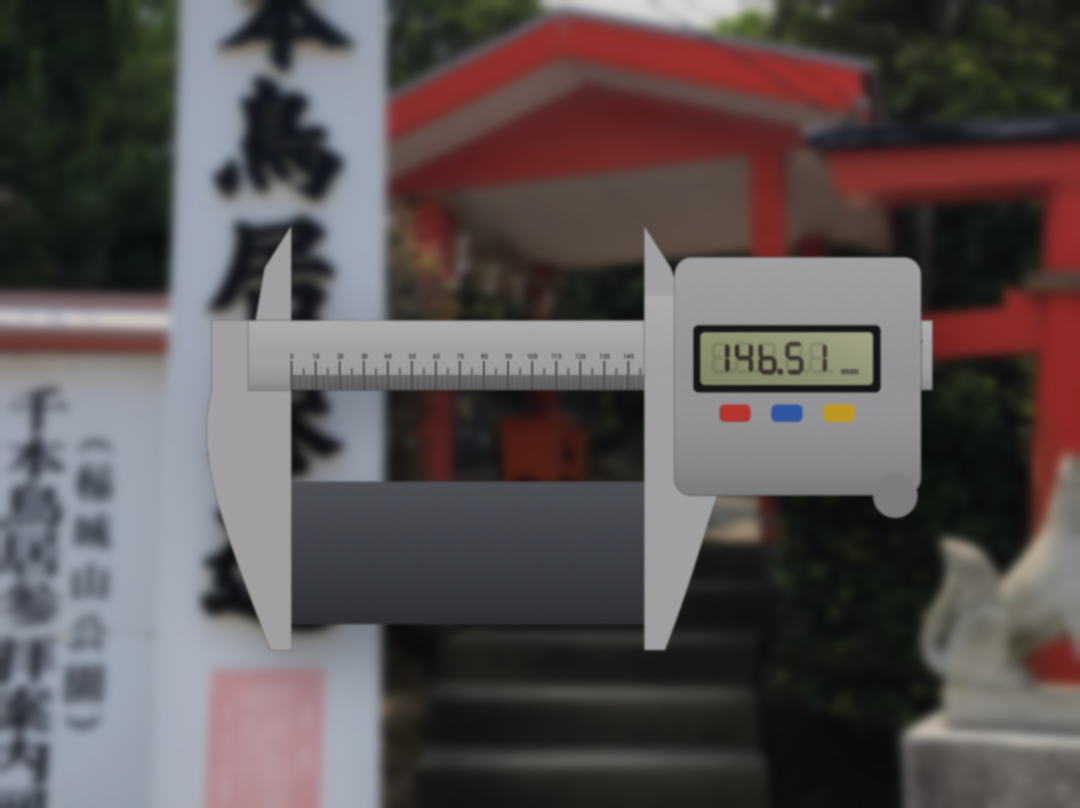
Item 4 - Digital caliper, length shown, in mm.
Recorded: 146.51 mm
